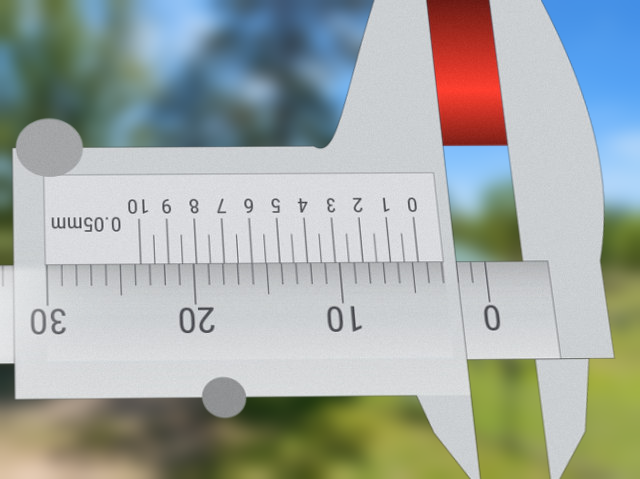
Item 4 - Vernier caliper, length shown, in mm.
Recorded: 4.6 mm
